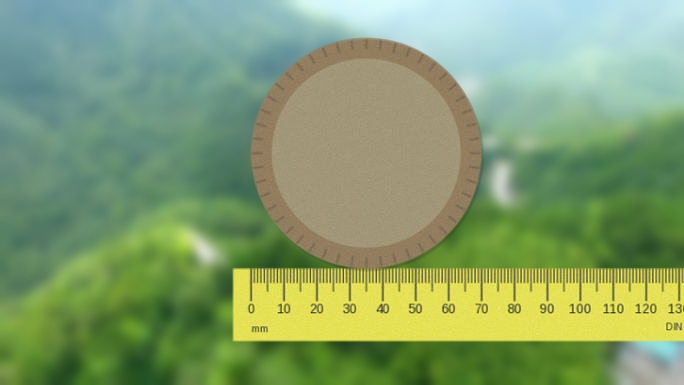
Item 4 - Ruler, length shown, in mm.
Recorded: 70 mm
